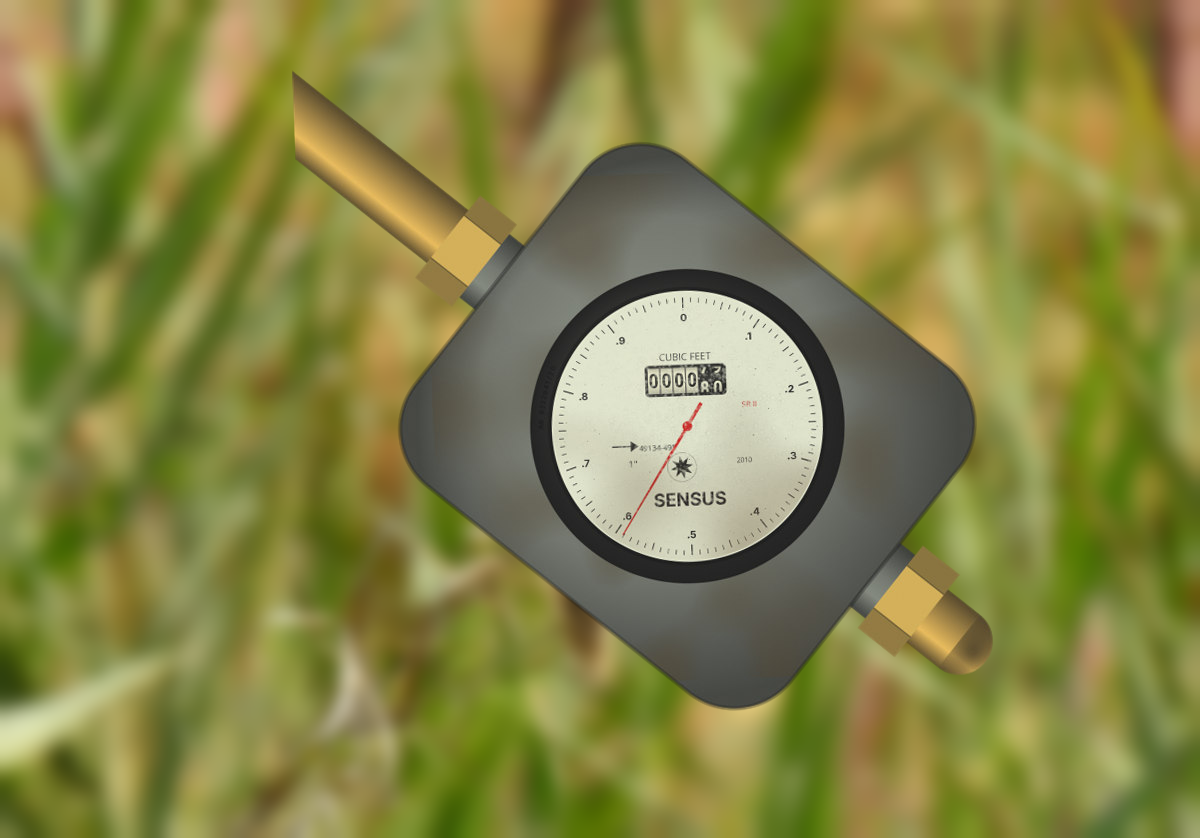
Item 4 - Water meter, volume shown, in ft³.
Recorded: 79.59 ft³
